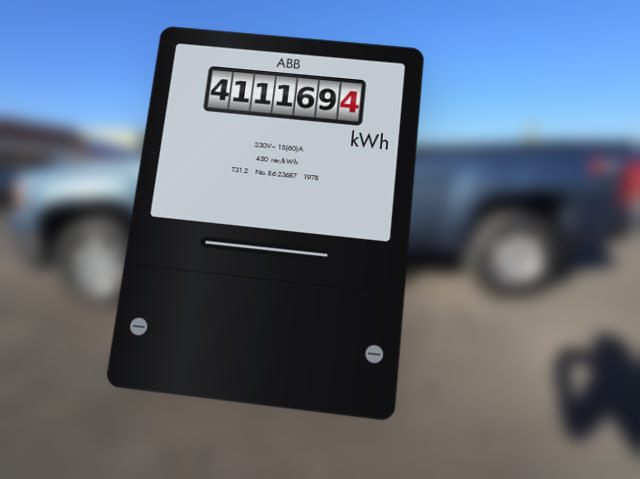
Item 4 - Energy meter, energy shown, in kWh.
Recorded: 411169.4 kWh
